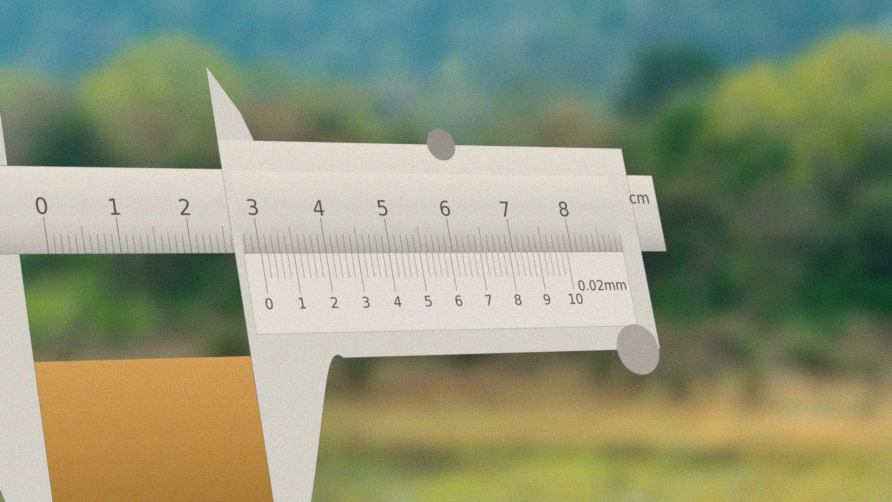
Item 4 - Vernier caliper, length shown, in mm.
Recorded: 30.2 mm
